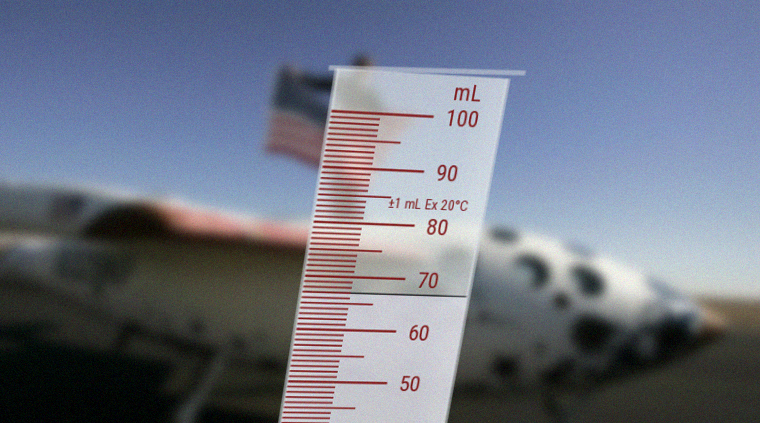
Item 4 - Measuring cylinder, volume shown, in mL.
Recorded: 67 mL
